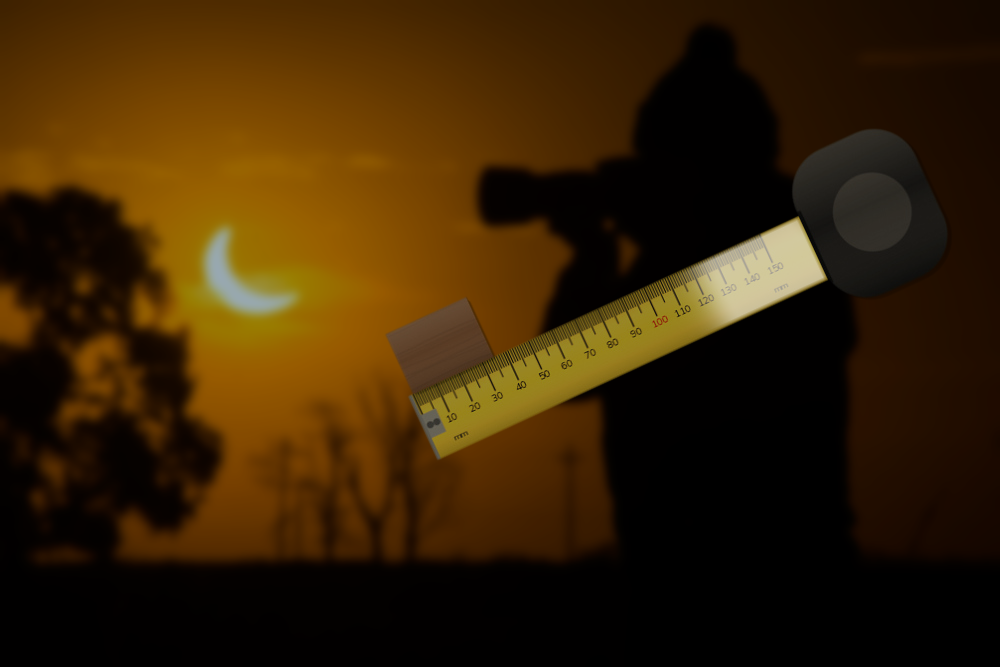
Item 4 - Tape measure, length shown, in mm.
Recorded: 35 mm
